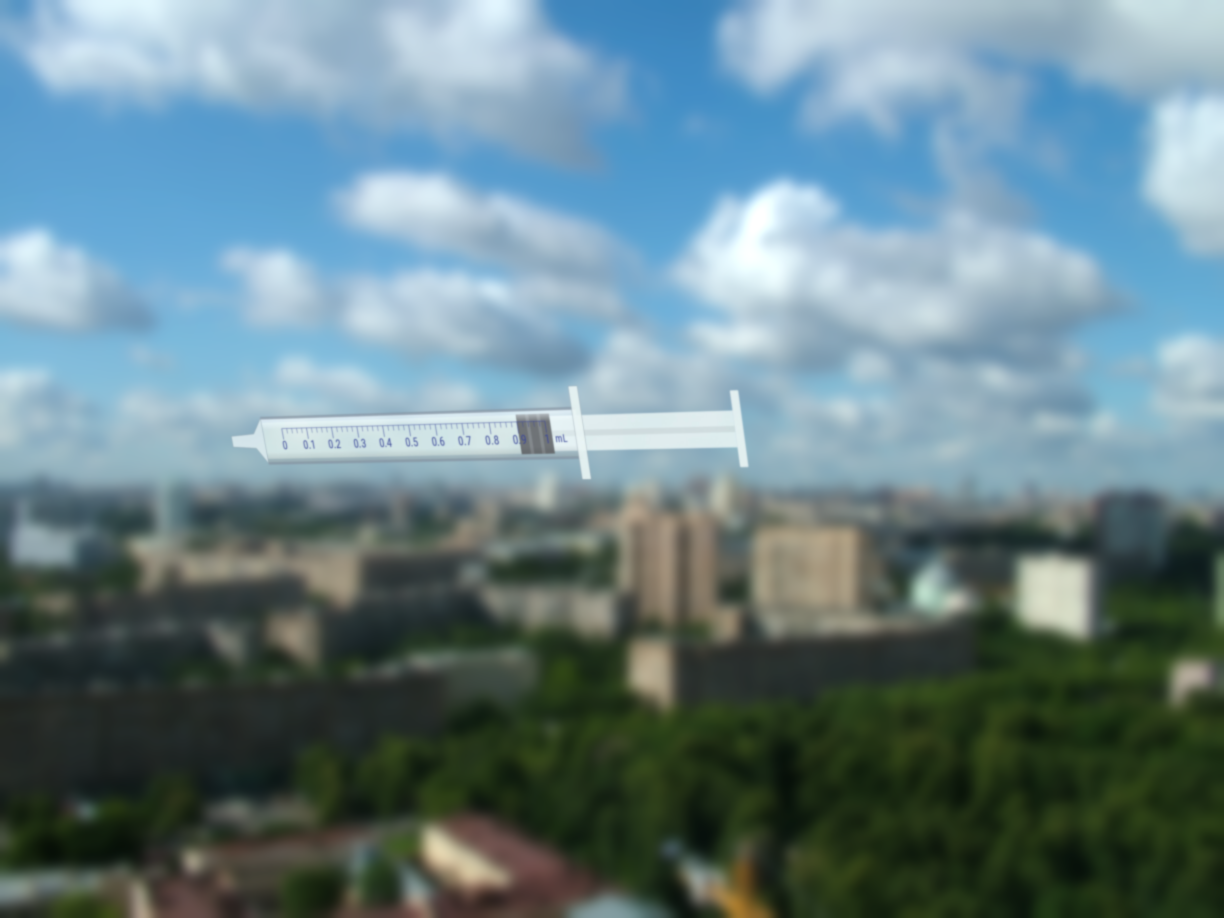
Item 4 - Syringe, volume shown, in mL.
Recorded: 0.9 mL
